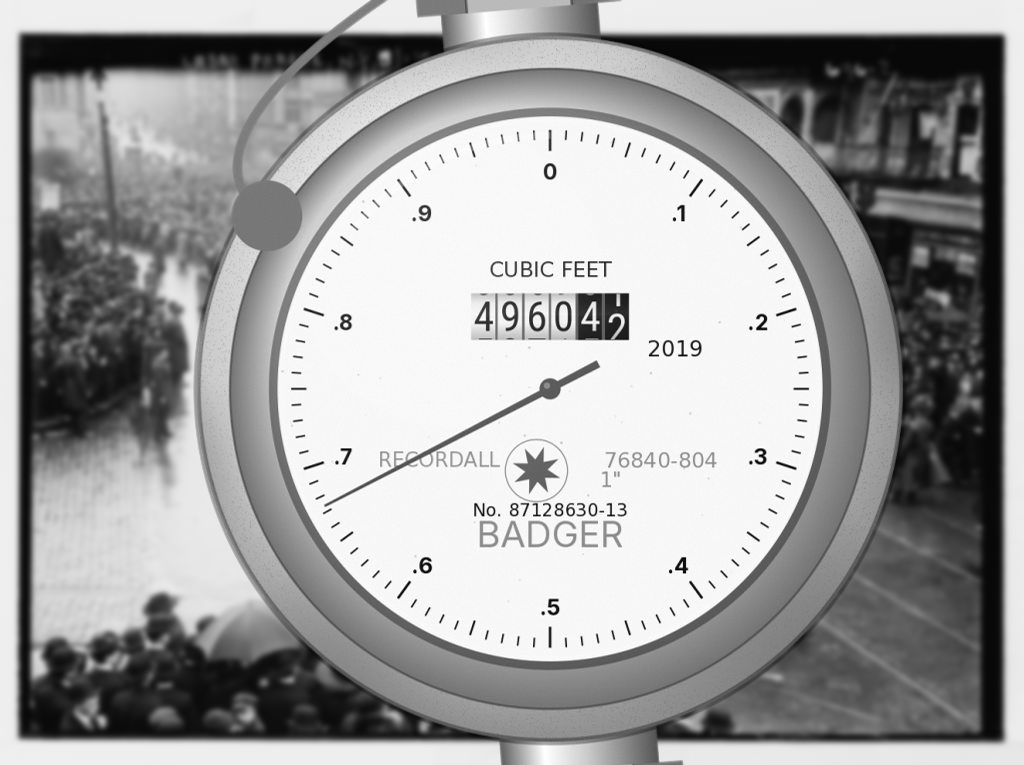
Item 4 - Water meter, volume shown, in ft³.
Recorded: 496041.67 ft³
